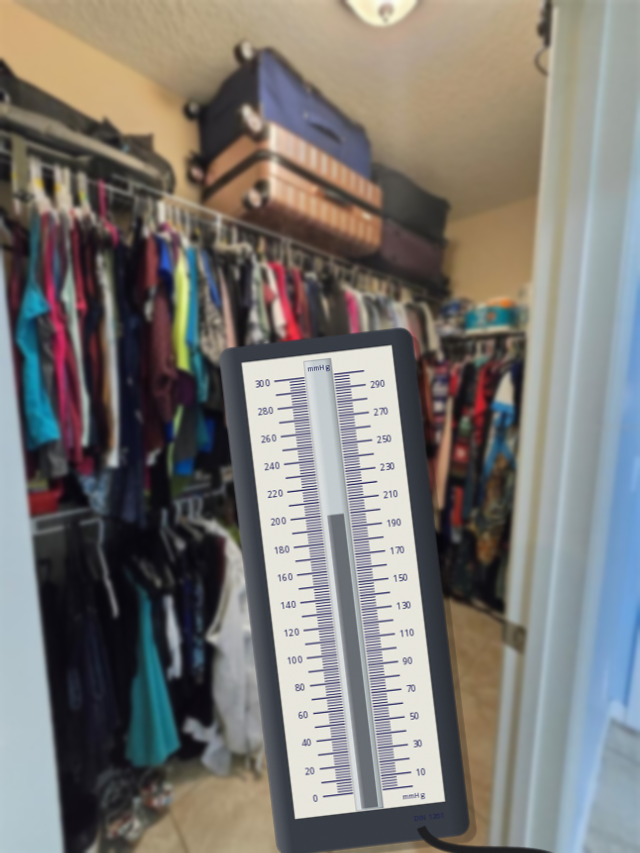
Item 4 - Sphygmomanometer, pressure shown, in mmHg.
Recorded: 200 mmHg
